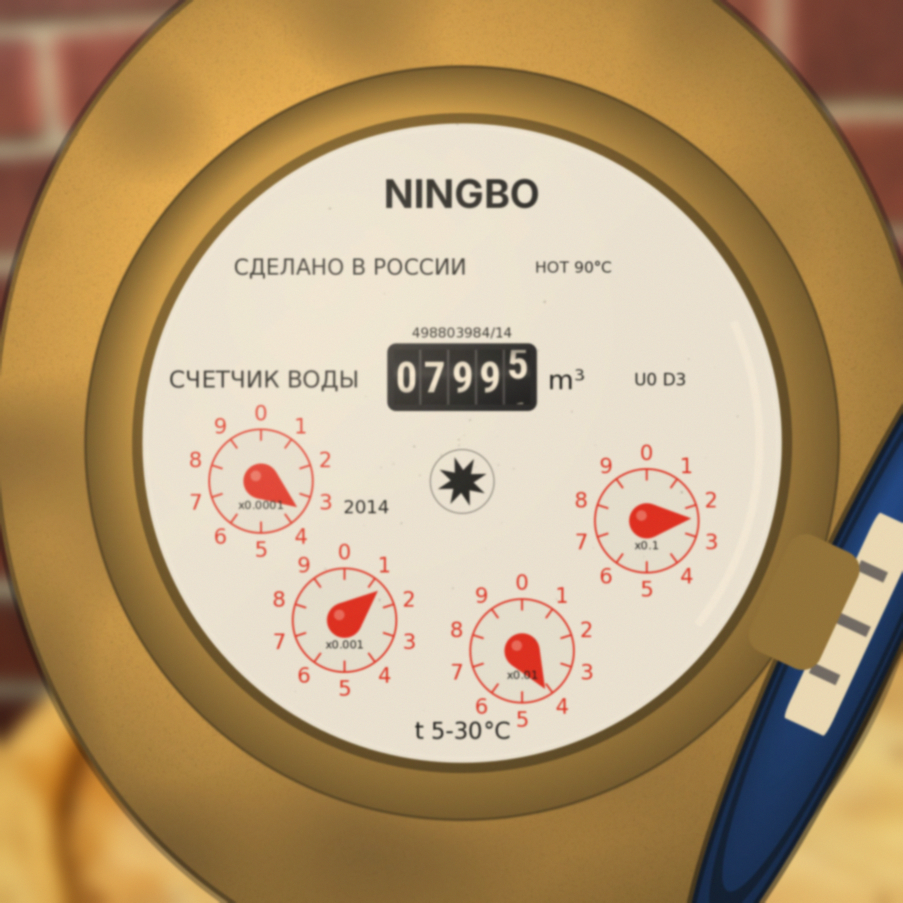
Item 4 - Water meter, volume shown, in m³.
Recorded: 7995.2413 m³
